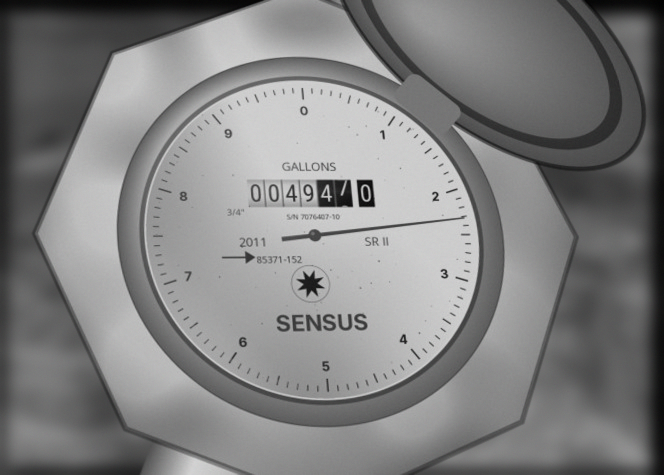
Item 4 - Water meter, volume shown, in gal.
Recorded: 49472.3 gal
